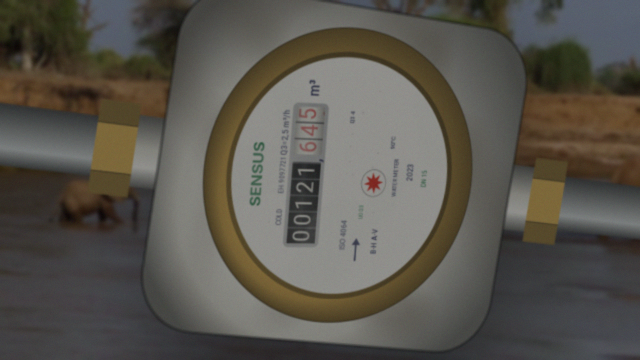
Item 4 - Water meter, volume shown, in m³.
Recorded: 121.645 m³
